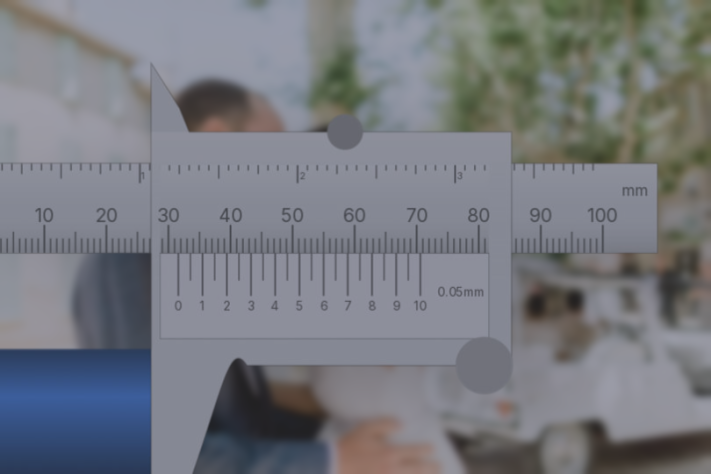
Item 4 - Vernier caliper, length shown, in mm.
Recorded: 31.6 mm
